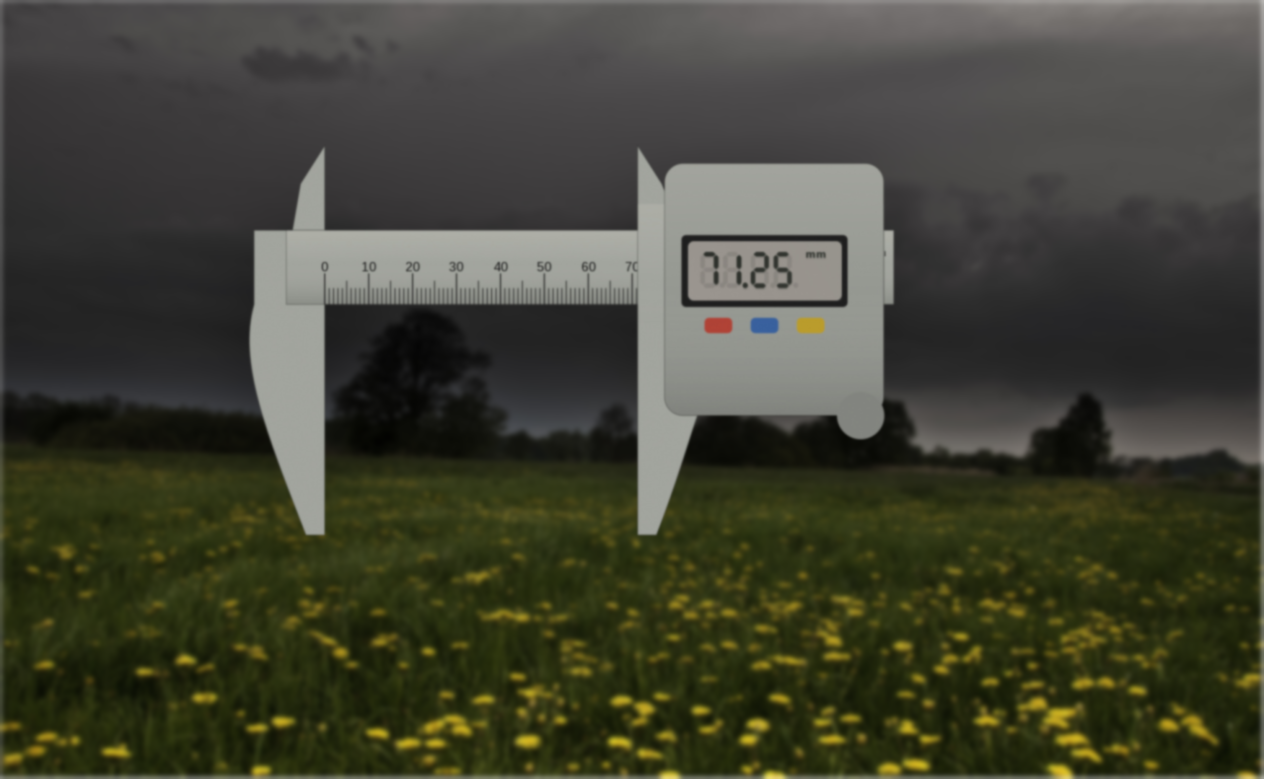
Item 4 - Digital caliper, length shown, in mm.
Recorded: 71.25 mm
